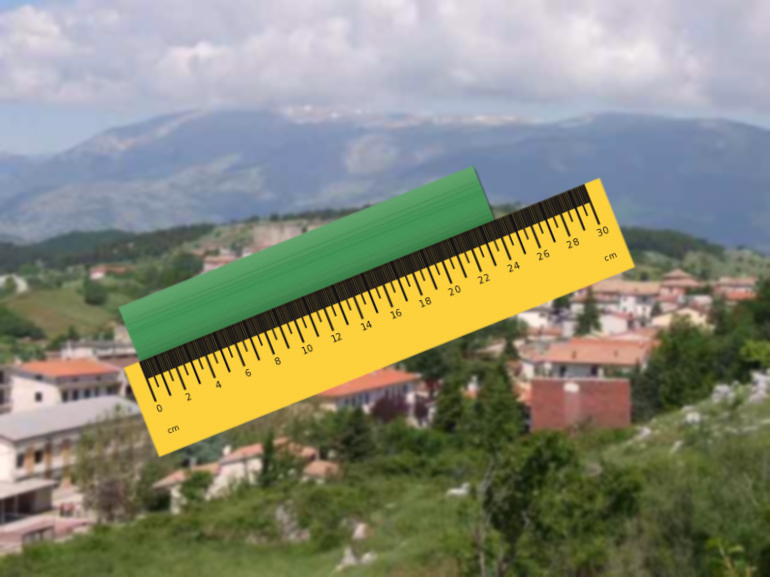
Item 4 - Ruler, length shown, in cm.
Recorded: 24 cm
